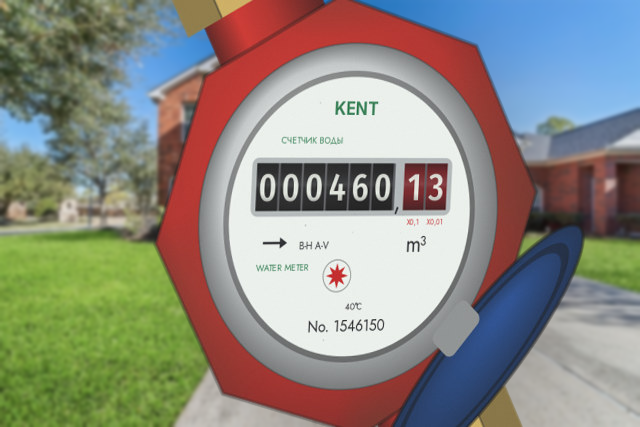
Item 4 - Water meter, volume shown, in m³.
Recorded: 460.13 m³
